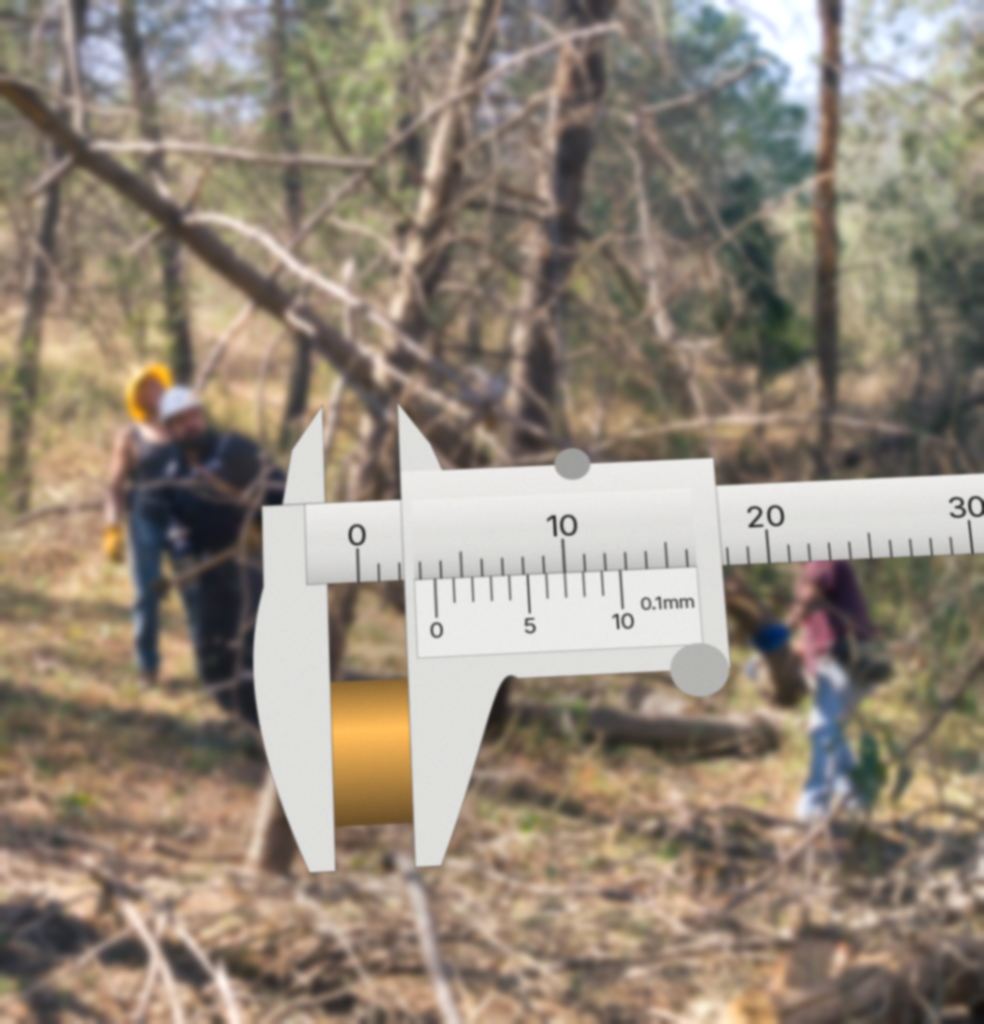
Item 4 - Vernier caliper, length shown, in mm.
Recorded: 3.7 mm
